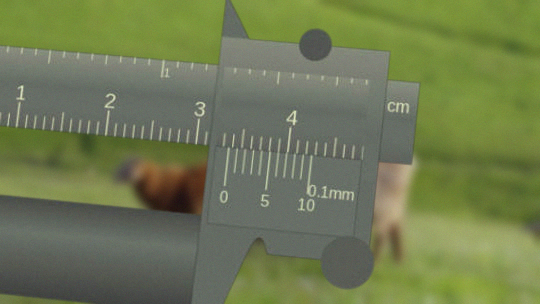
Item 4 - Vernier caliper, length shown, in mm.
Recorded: 33.6 mm
